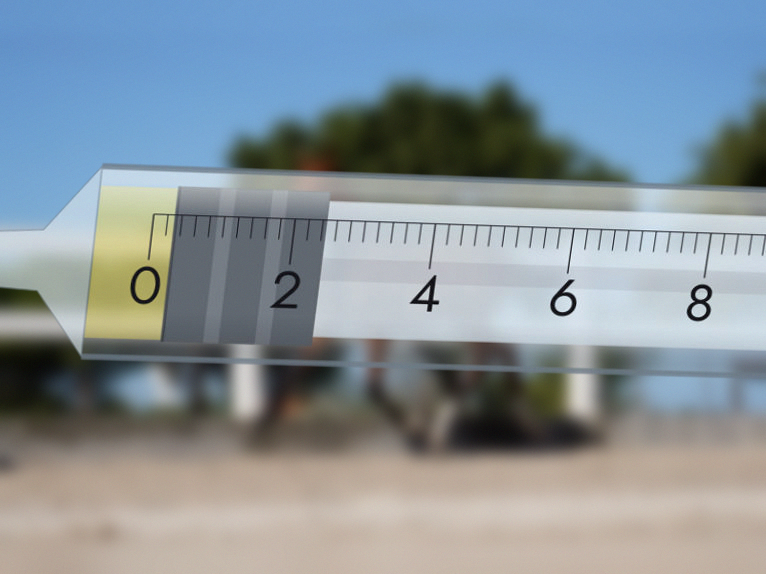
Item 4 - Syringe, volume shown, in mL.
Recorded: 0.3 mL
